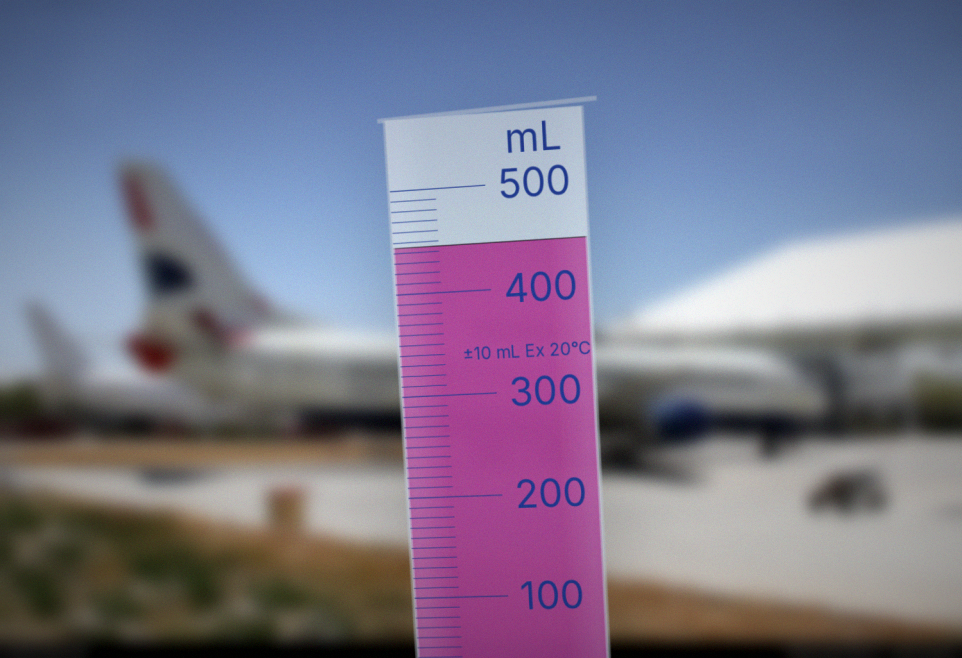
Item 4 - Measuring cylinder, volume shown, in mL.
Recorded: 445 mL
